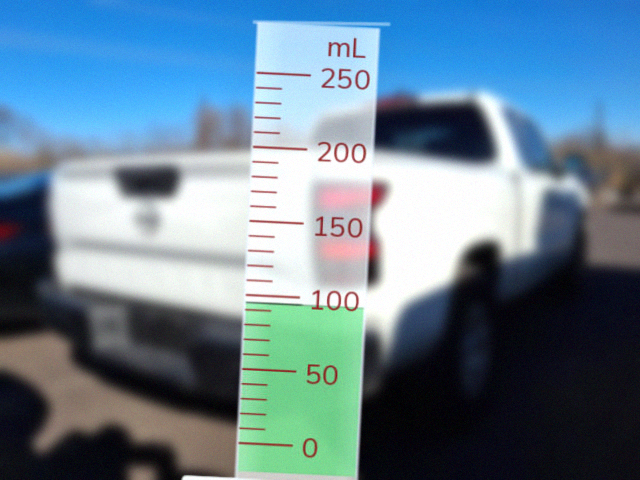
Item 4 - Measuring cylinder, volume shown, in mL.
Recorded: 95 mL
